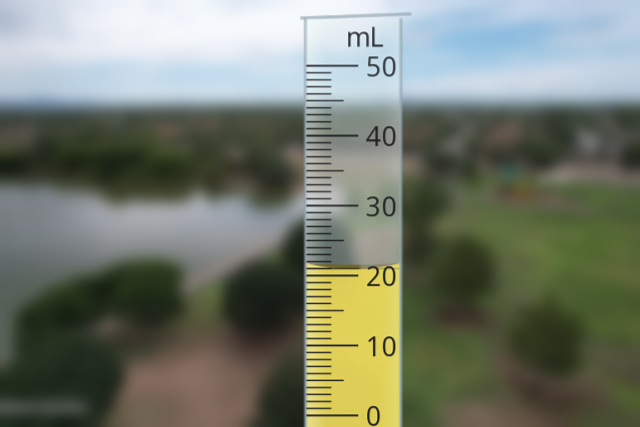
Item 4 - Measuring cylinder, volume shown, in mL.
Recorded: 21 mL
